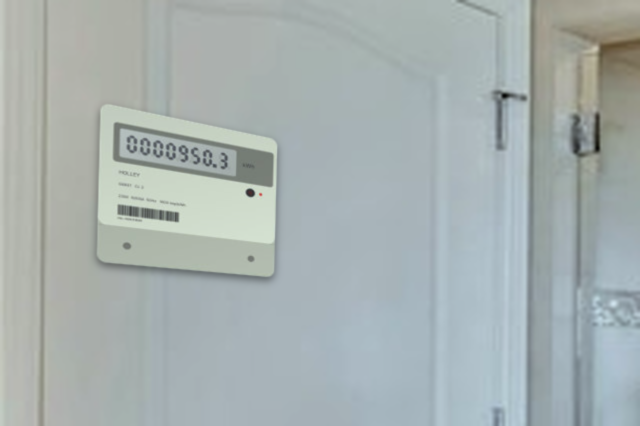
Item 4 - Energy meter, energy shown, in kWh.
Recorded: 950.3 kWh
